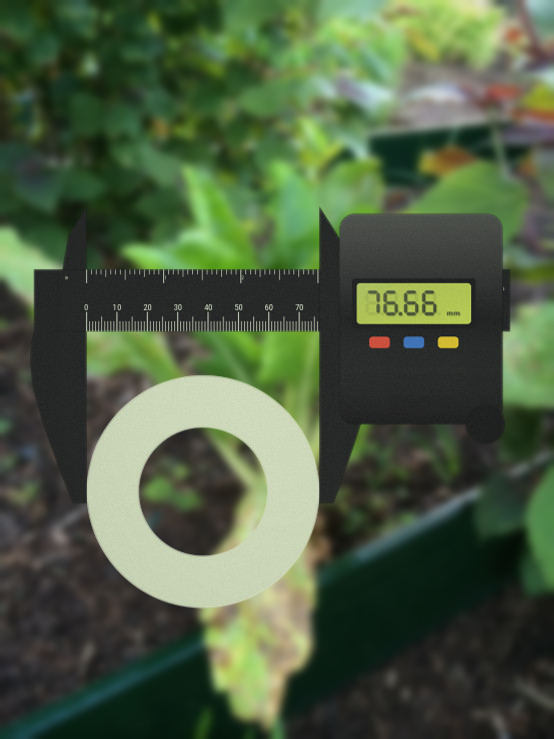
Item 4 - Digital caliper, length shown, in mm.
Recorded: 76.66 mm
